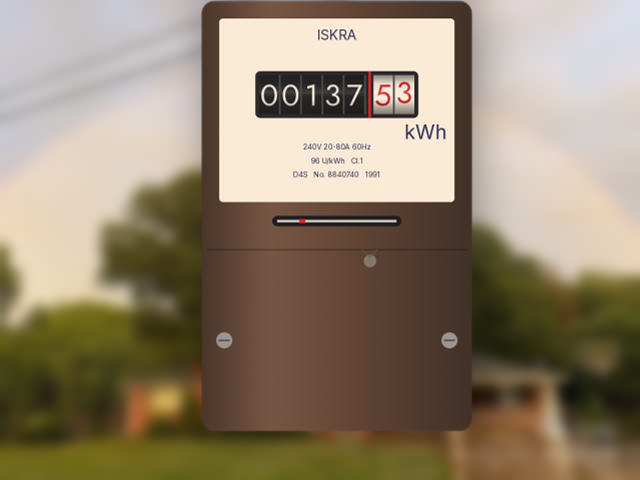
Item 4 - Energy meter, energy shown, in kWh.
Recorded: 137.53 kWh
